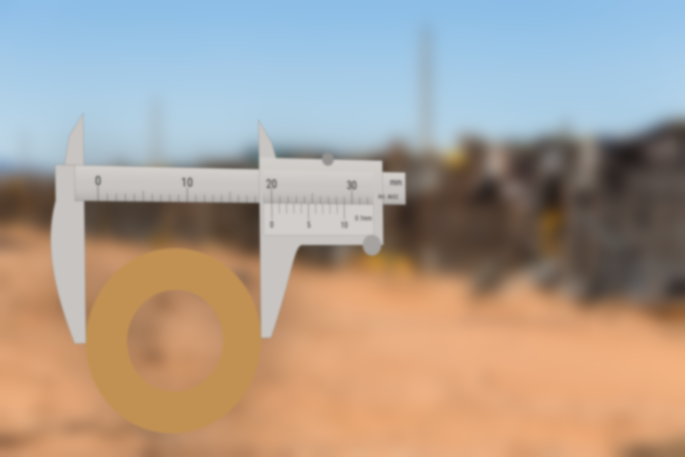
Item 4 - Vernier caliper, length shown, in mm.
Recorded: 20.0 mm
